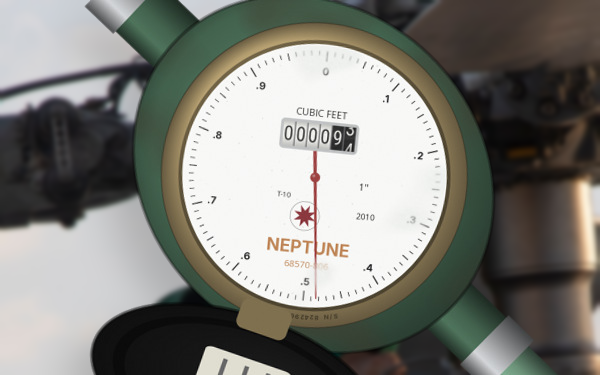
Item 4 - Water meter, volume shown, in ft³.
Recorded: 93.48 ft³
